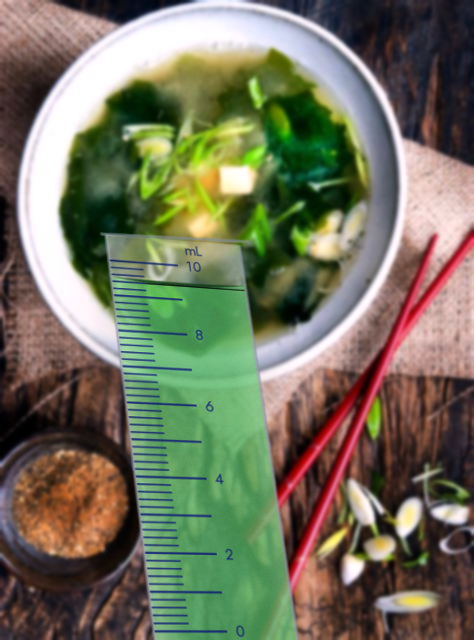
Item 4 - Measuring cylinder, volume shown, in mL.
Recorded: 9.4 mL
